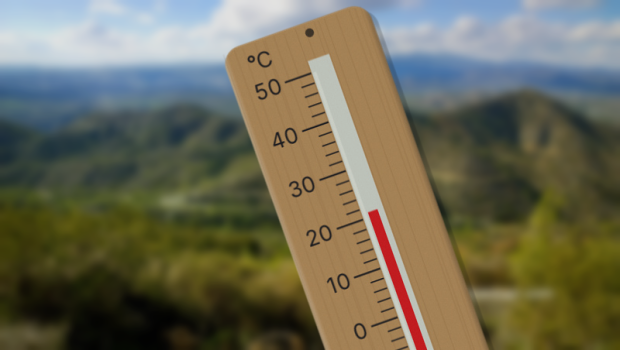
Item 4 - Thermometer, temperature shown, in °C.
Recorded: 21 °C
